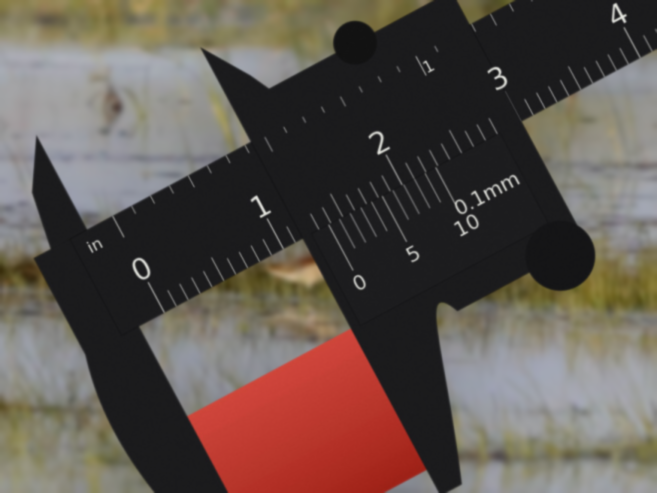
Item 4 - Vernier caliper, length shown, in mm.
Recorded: 13.8 mm
